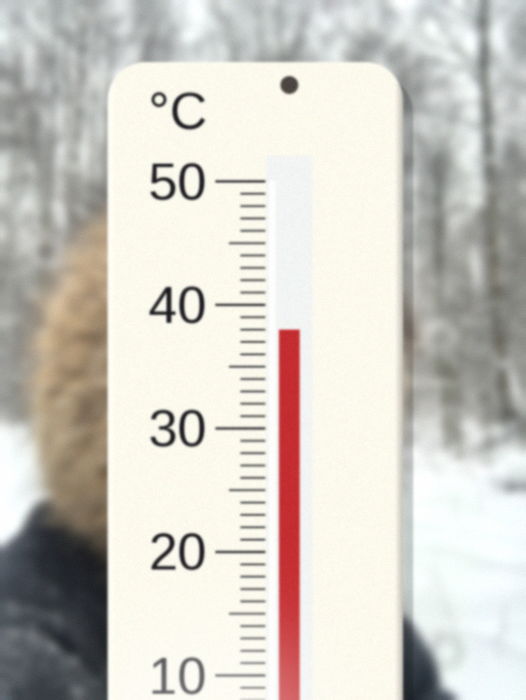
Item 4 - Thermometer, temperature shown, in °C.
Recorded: 38 °C
